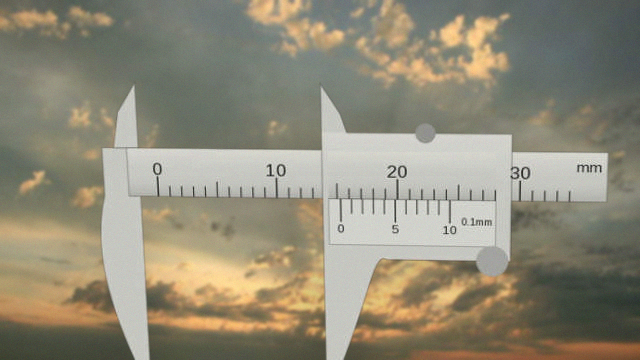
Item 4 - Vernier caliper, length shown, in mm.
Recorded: 15.3 mm
